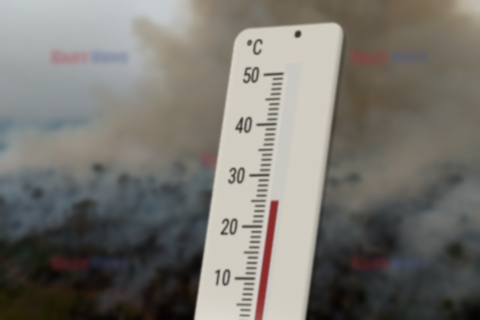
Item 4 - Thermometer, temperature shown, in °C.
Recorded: 25 °C
